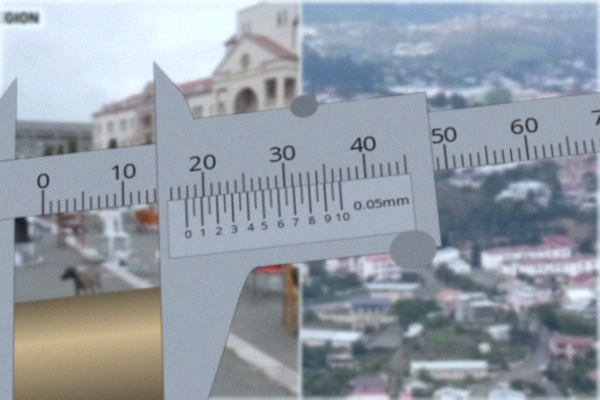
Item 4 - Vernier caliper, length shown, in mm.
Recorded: 17.8 mm
